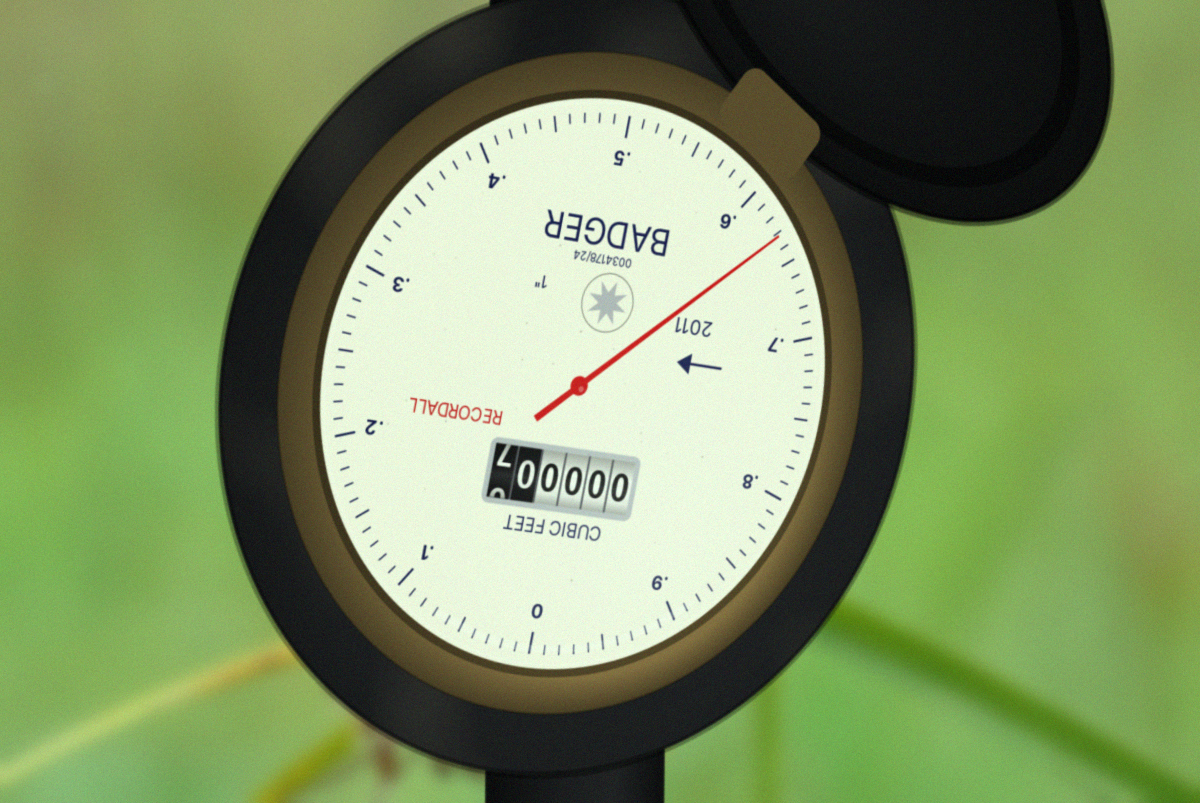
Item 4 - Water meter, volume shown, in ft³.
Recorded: 6.63 ft³
